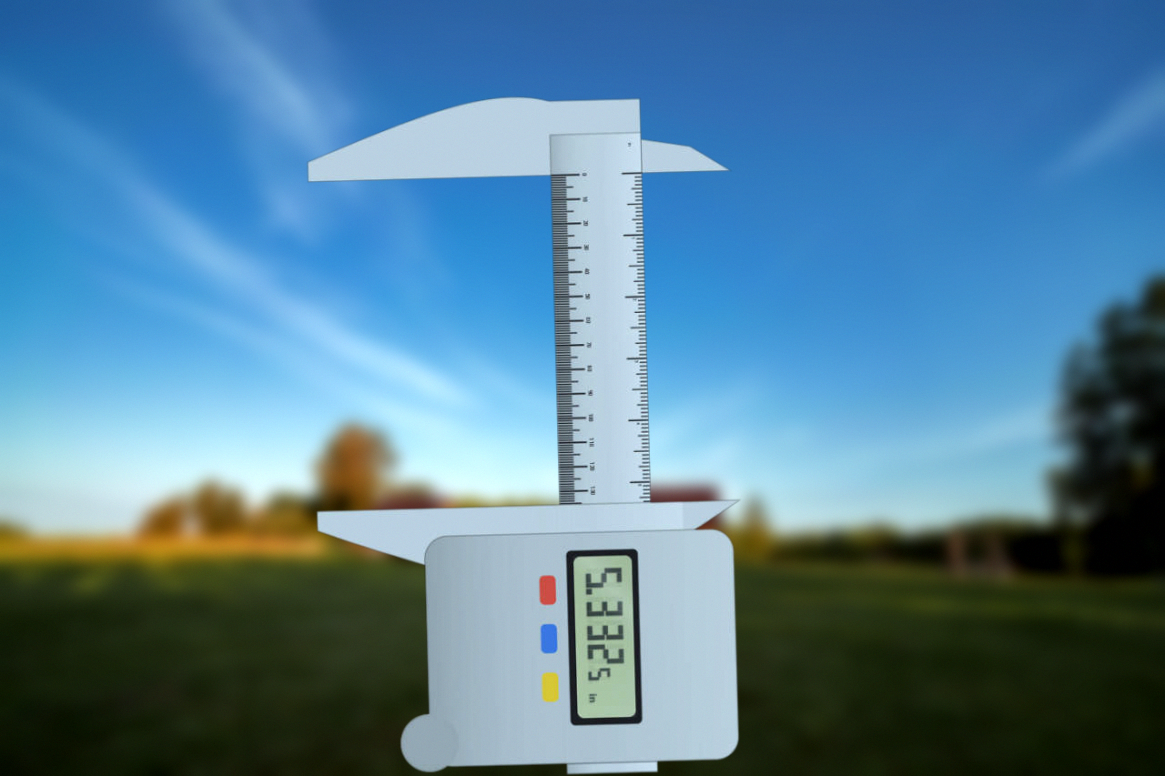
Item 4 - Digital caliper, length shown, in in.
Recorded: 5.3325 in
